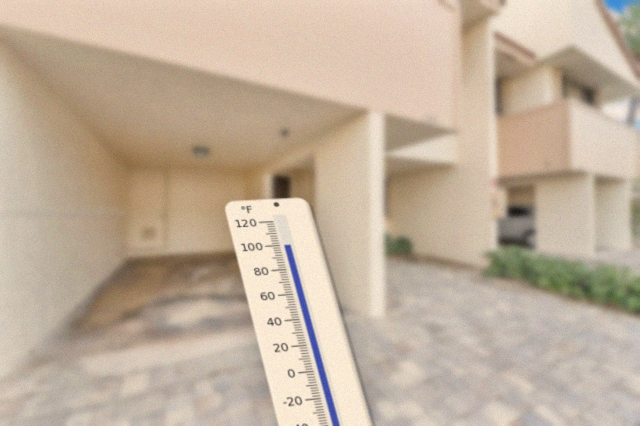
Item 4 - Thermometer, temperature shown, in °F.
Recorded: 100 °F
